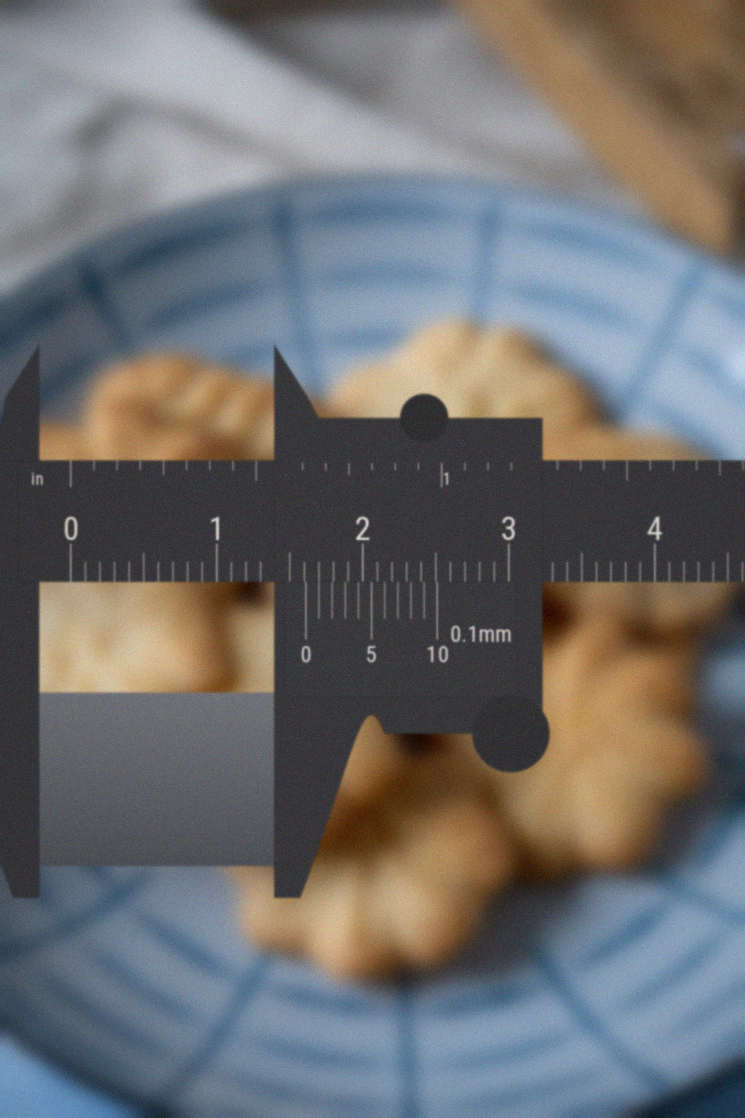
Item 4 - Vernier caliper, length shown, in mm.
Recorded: 16.1 mm
